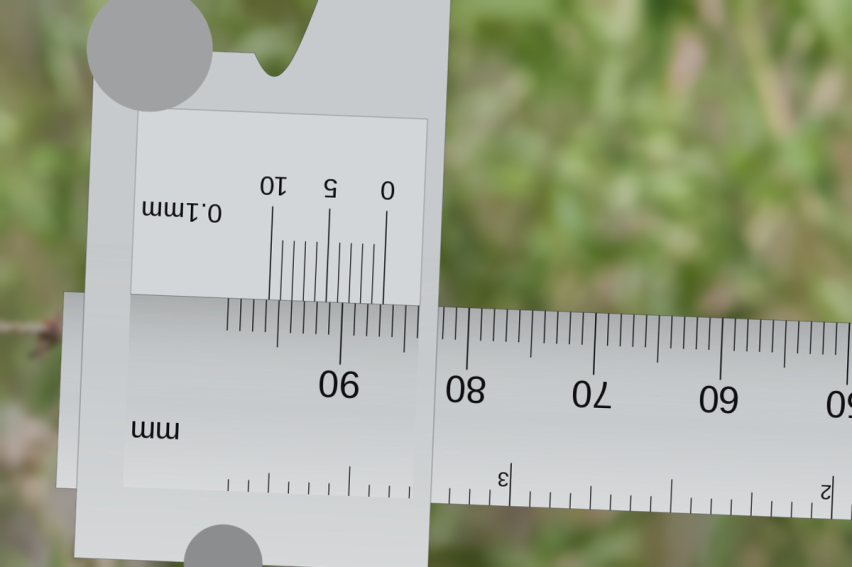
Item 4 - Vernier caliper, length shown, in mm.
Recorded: 86.8 mm
